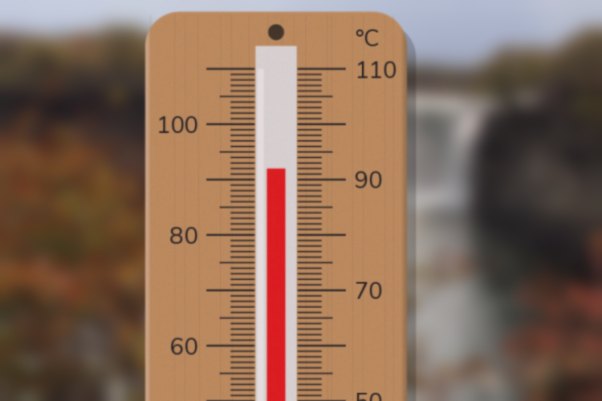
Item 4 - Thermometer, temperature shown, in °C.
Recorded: 92 °C
